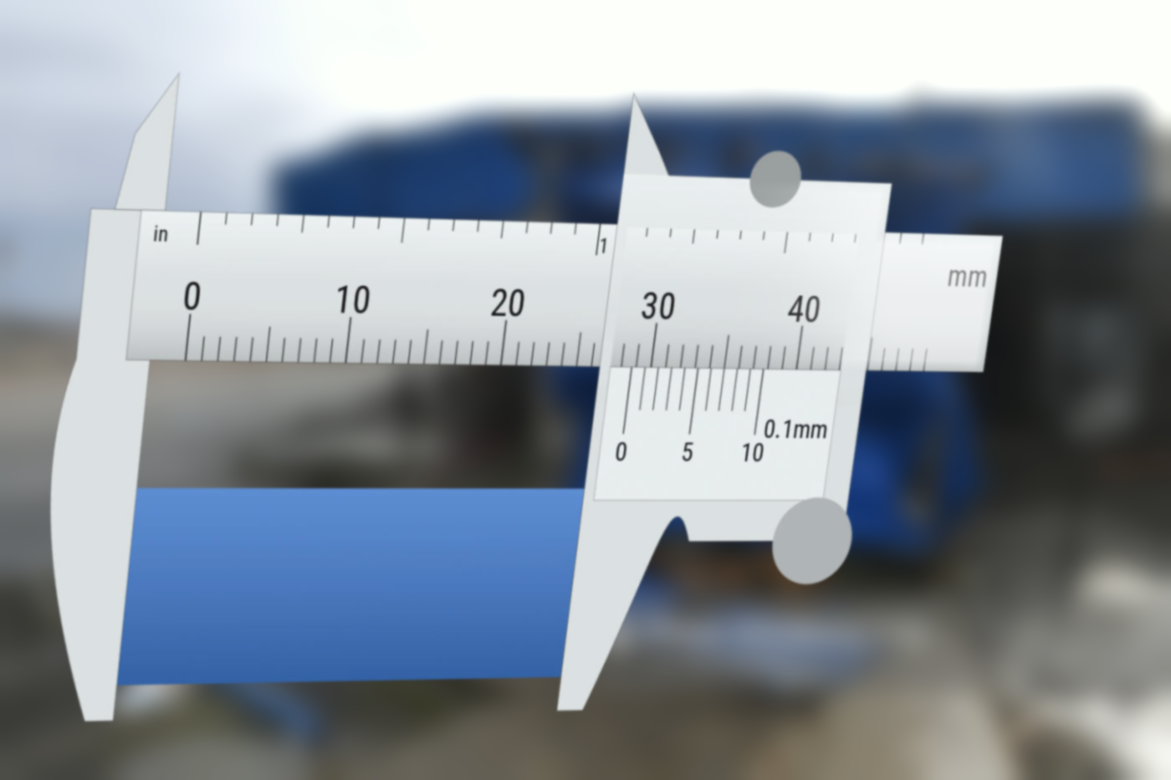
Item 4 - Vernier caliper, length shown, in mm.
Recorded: 28.7 mm
